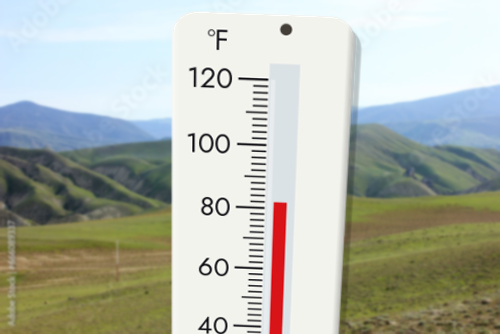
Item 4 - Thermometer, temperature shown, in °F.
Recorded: 82 °F
